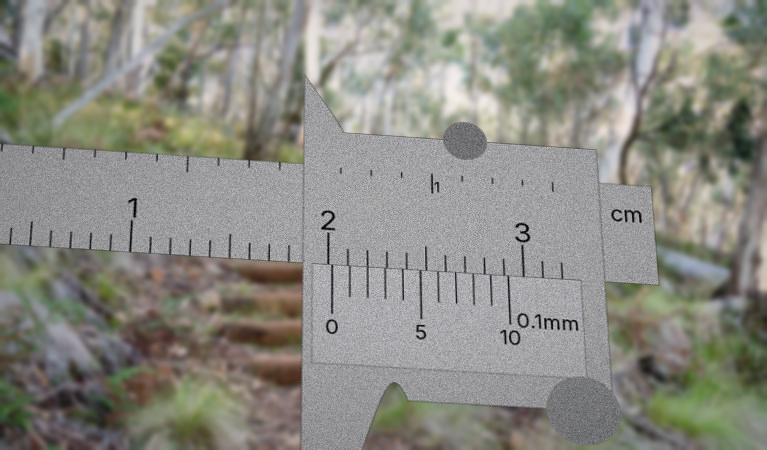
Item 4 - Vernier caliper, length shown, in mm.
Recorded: 20.2 mm
